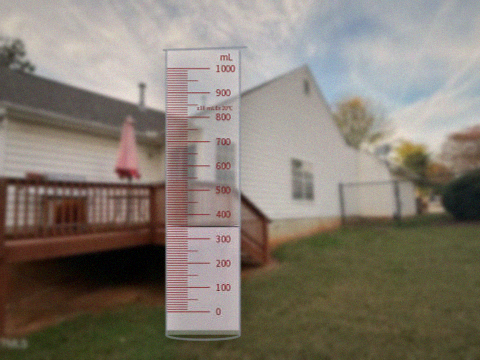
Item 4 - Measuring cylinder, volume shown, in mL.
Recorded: 350 mL
